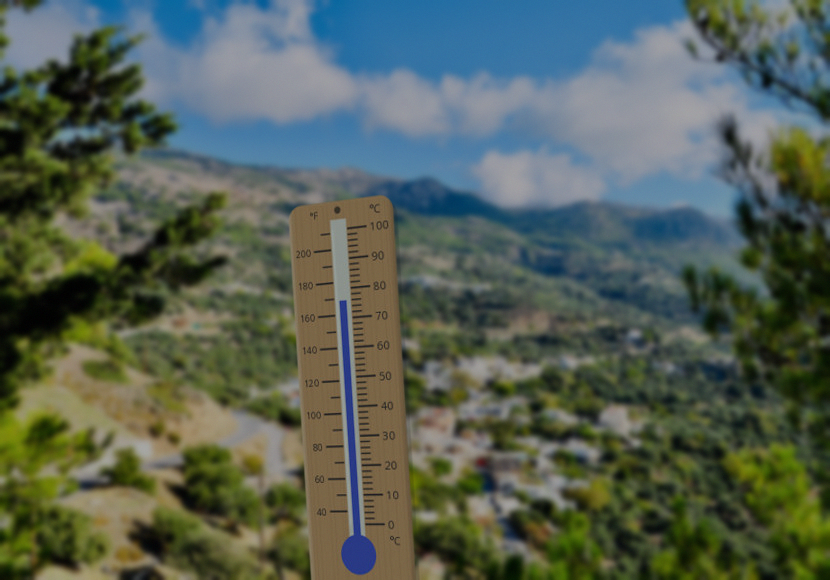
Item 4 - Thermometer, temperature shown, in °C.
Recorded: 76 °C
